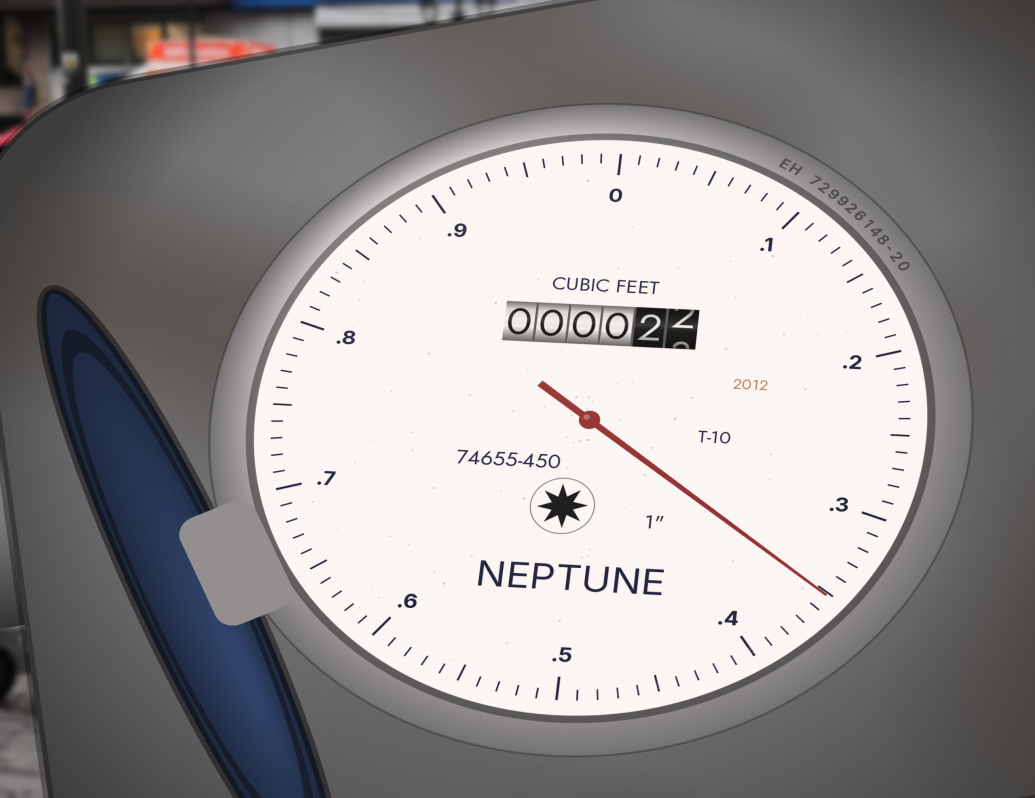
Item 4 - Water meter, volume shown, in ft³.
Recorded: 22.35 ft³
